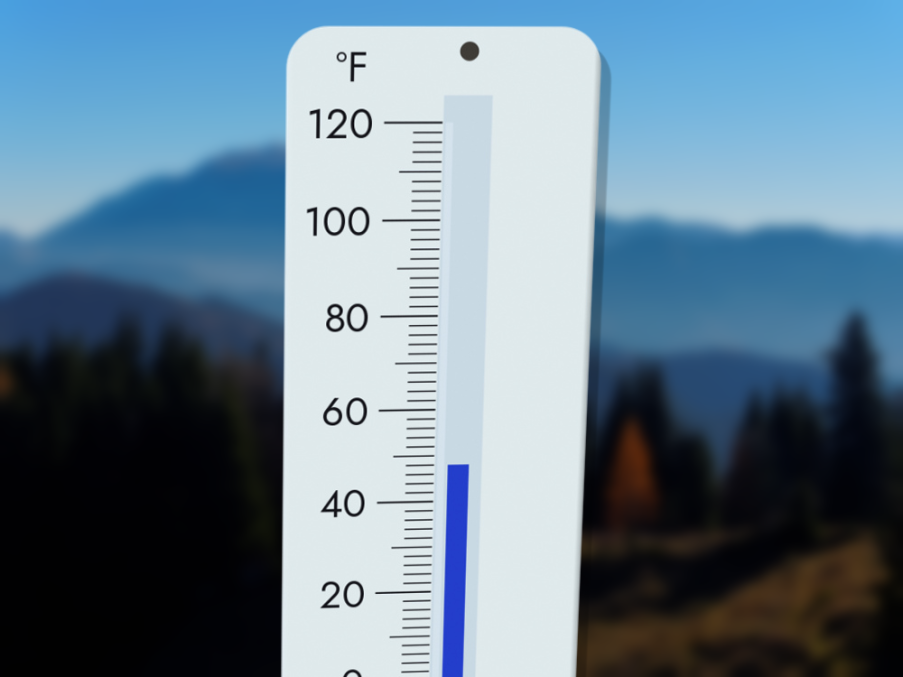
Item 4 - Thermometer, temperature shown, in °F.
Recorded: 48 °F
